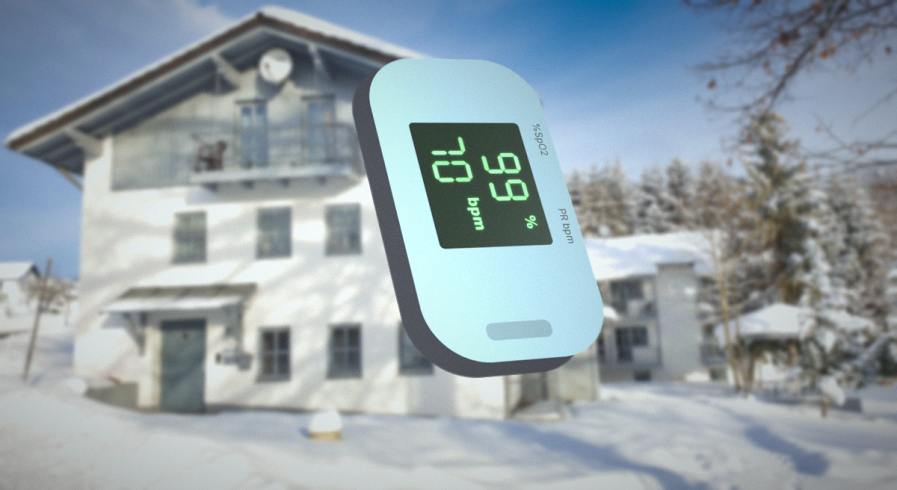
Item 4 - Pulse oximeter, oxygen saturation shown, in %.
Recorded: 99 %
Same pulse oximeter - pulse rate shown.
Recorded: 70 bpm
